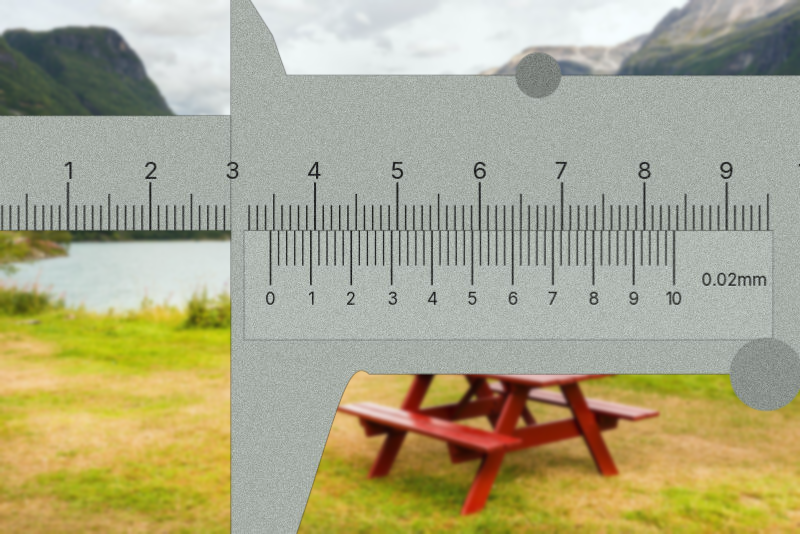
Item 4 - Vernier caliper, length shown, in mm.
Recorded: 34.6 mm
